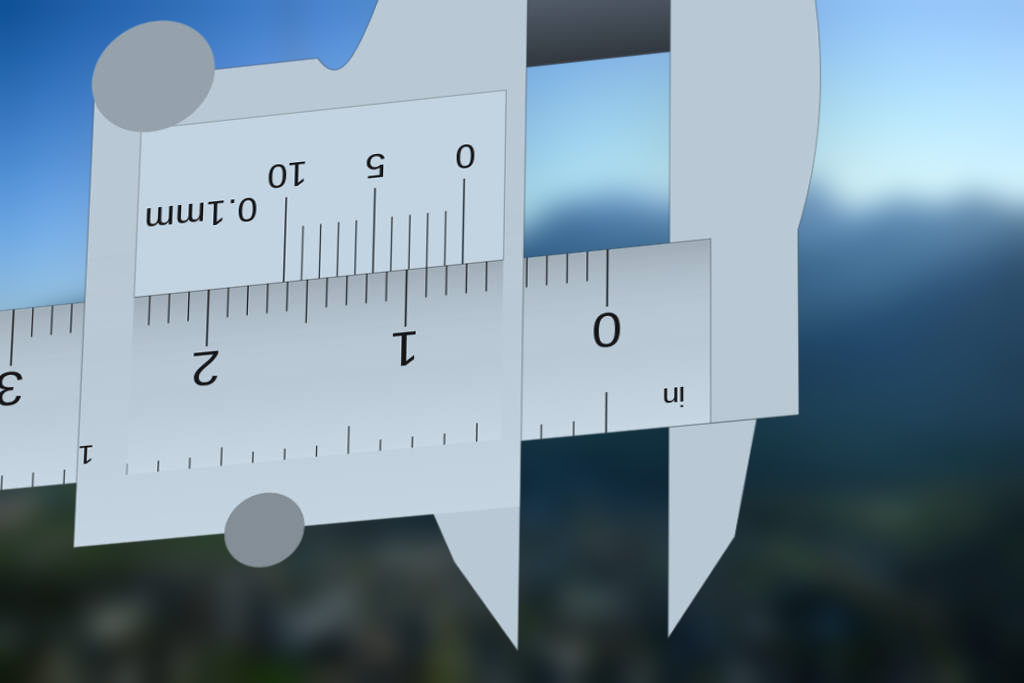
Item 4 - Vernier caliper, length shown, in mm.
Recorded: 7.2 mm
